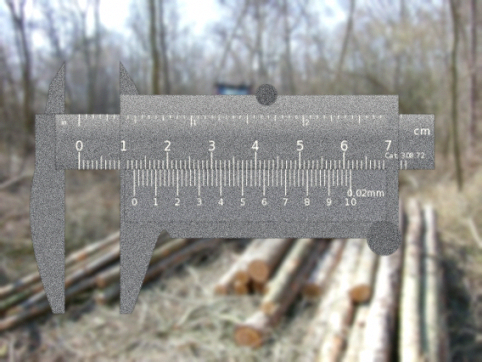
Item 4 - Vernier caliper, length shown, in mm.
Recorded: 12.5 mm
